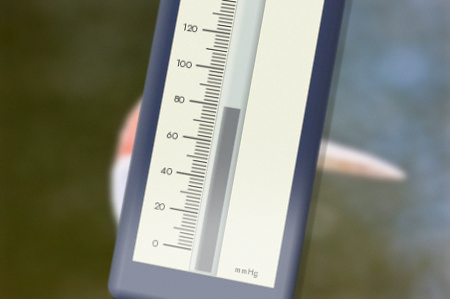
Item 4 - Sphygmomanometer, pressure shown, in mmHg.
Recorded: 80 mmHg
